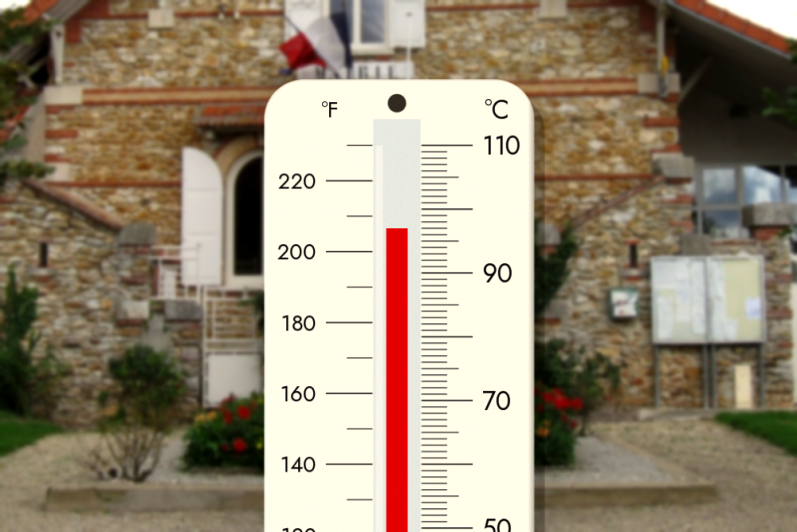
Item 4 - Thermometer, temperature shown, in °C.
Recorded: 97 °C
